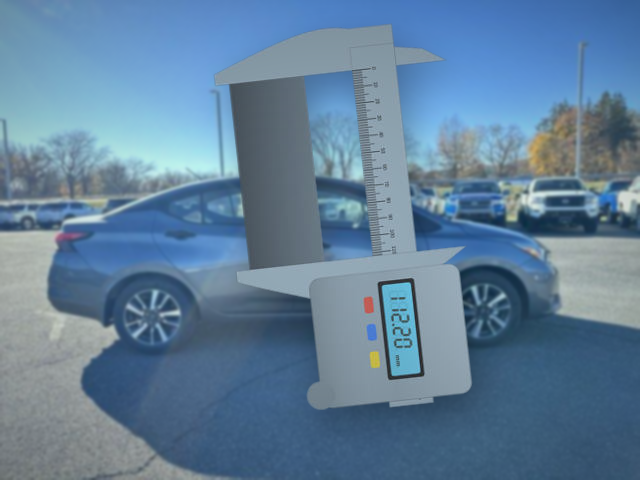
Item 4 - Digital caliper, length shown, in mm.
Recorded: 112.20 mm
